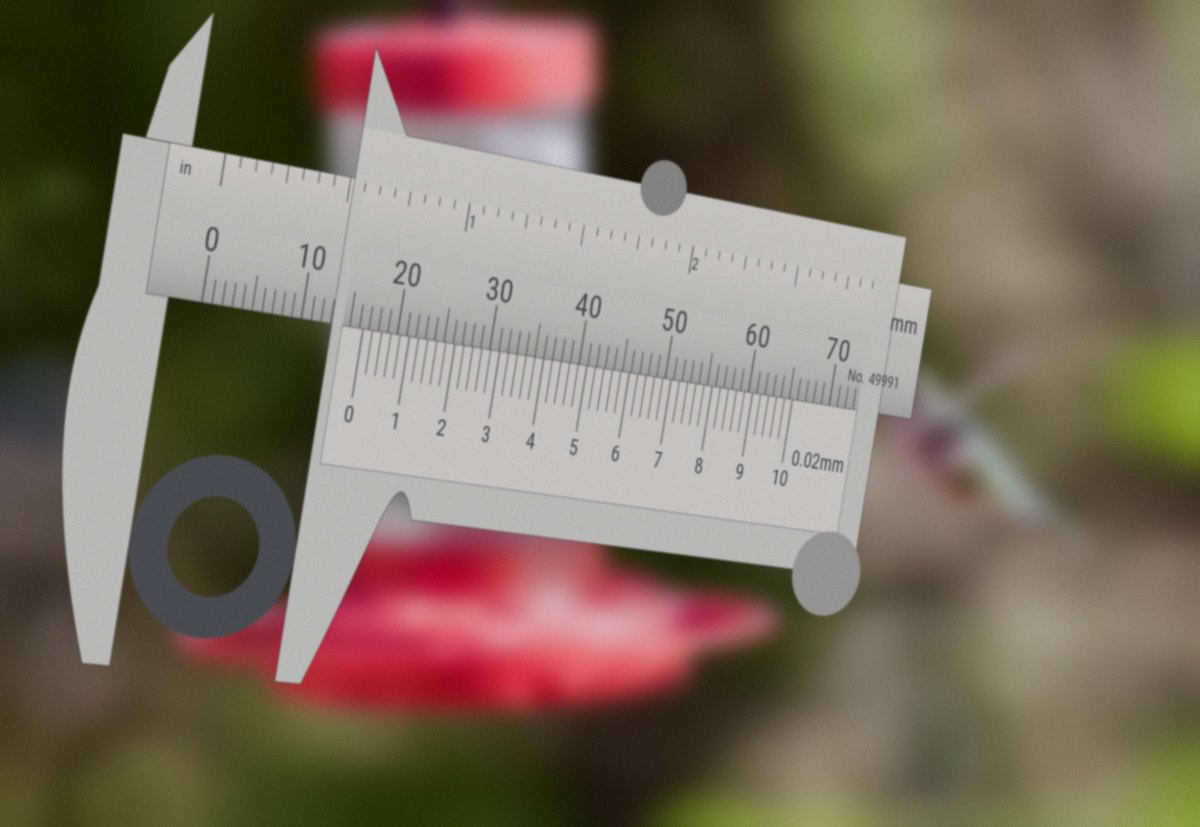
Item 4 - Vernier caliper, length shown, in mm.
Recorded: 16.4 mm
